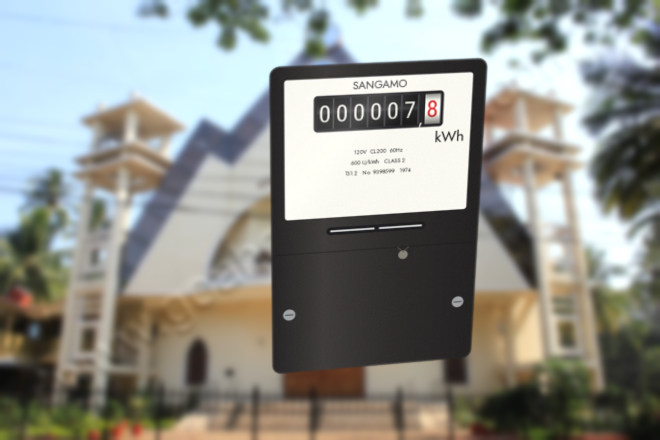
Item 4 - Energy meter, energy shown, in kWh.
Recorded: 7.8 kWh
